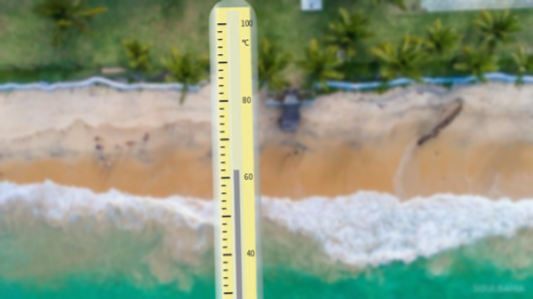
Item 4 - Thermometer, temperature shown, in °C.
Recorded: 62 °C
